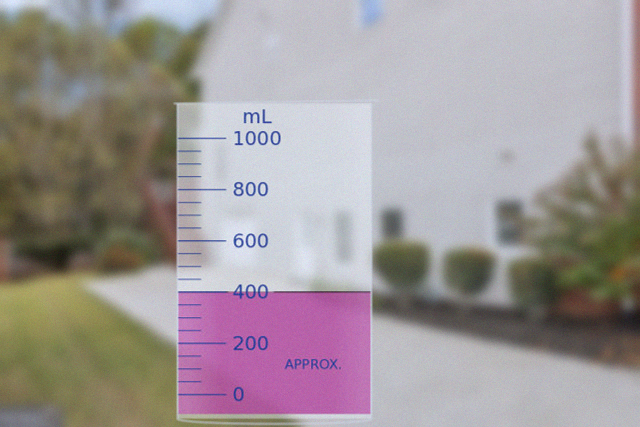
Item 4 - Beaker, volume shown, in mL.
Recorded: 400 mL
